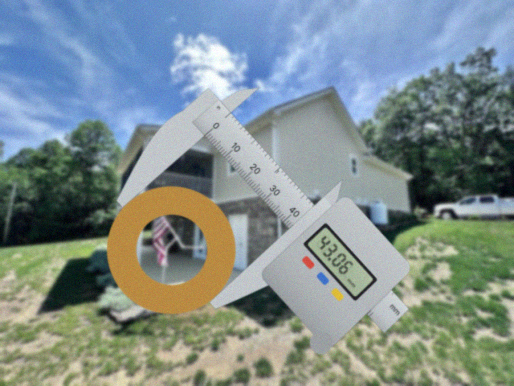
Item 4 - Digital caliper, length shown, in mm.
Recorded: 43.06 mm
